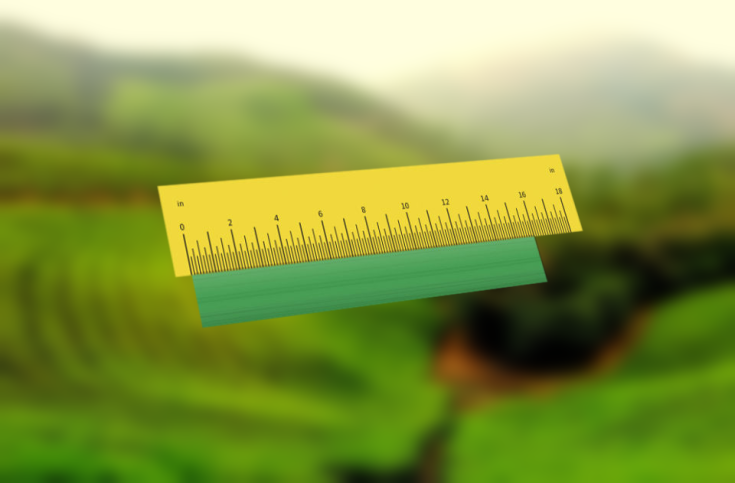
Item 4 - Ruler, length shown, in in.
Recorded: 16 in
